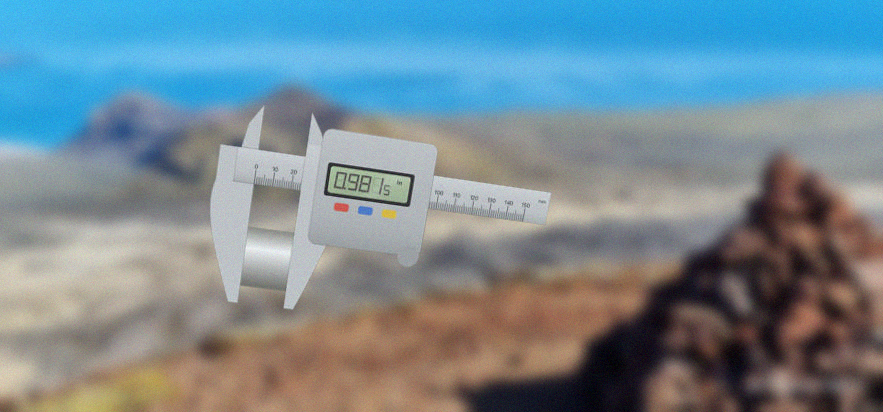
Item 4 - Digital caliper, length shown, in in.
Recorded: 0.9815 in
